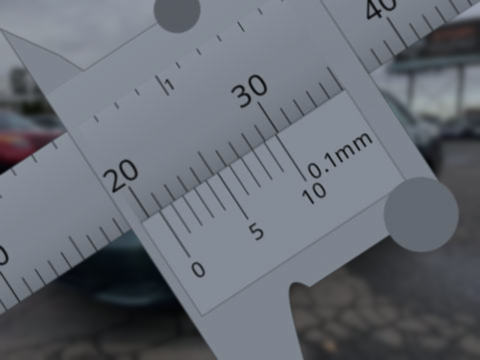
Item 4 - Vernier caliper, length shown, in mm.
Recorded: 20.8 mm
